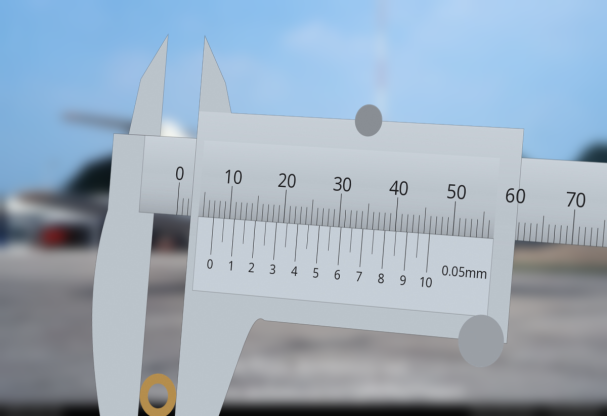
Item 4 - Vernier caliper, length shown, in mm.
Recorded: 7.0 mm
